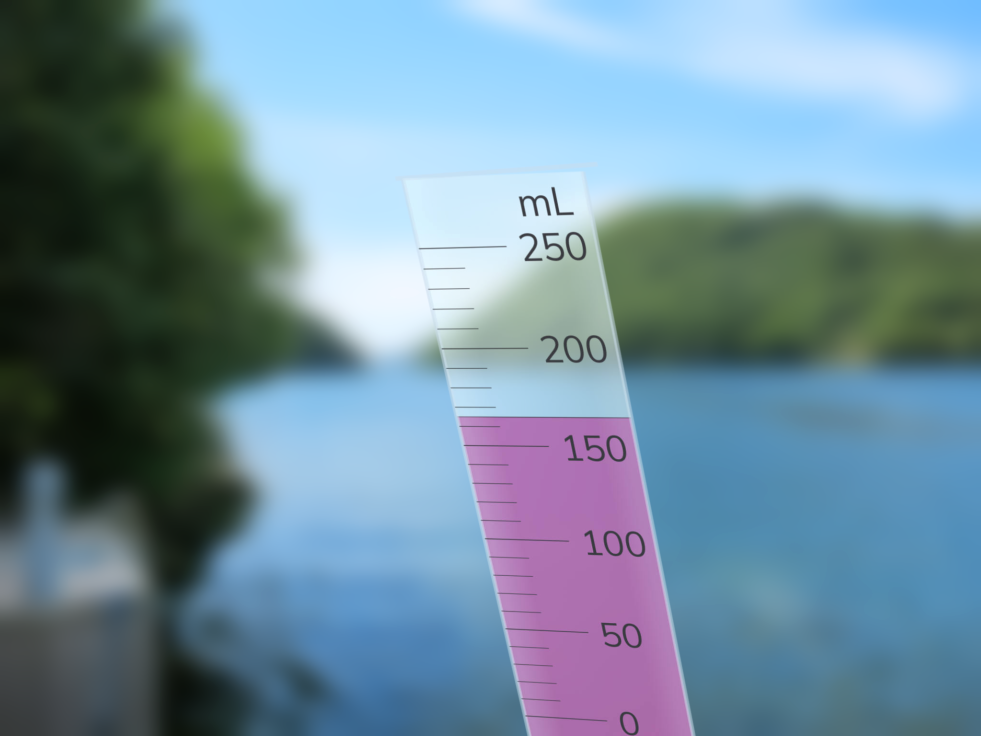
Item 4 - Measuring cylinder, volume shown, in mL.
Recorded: 165 mL
